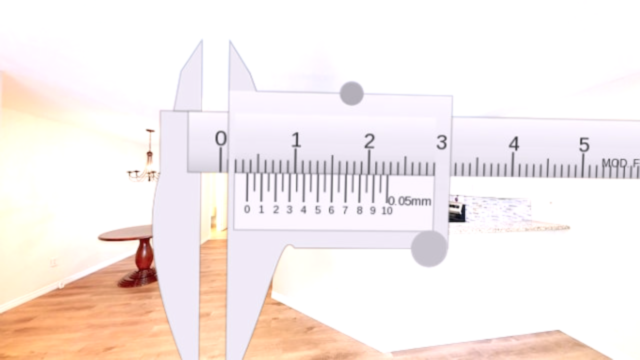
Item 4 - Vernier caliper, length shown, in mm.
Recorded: 3.6 mm
